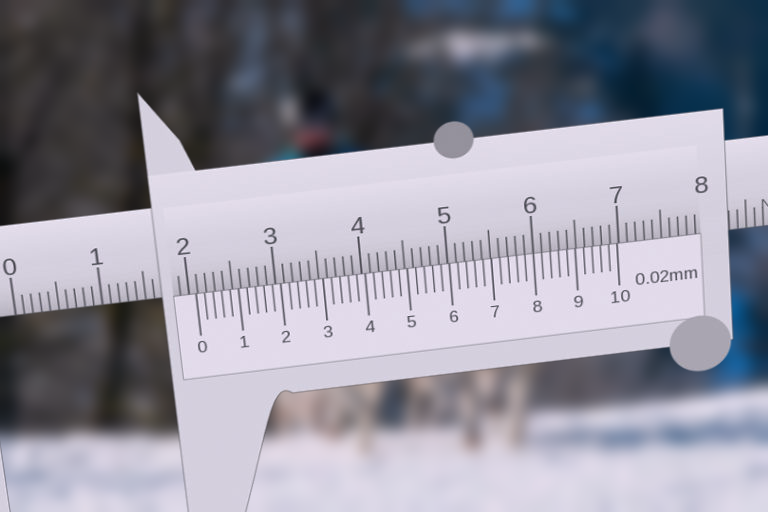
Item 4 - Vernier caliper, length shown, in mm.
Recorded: 20.8 mm
